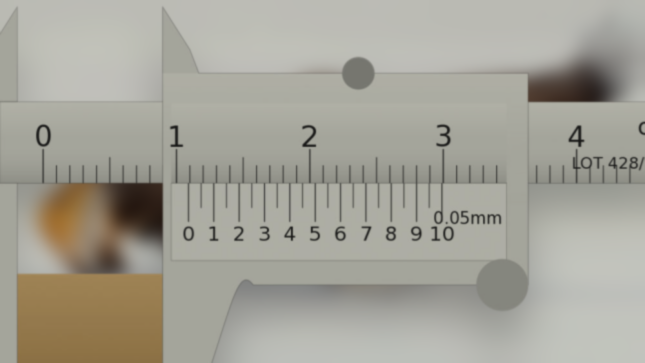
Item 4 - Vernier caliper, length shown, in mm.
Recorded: 10.9 mm
